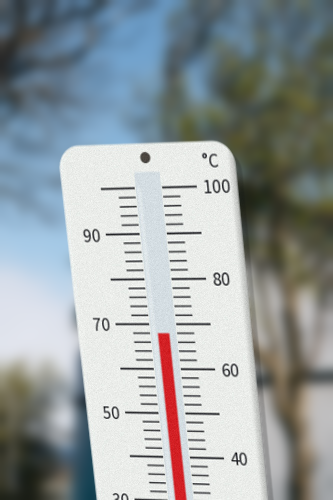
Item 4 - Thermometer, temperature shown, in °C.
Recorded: 68 °C
